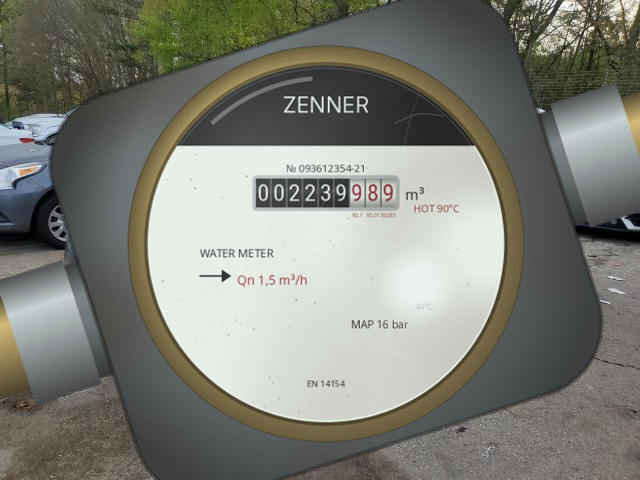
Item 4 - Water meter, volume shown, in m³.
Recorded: 2239.989 m³
